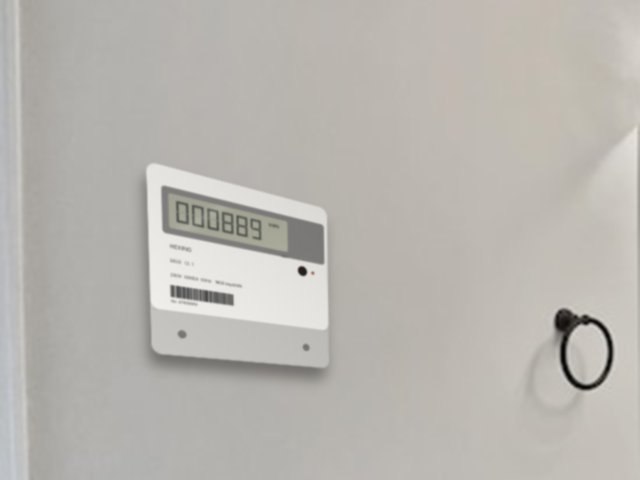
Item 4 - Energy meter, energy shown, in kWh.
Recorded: 889 kWh
